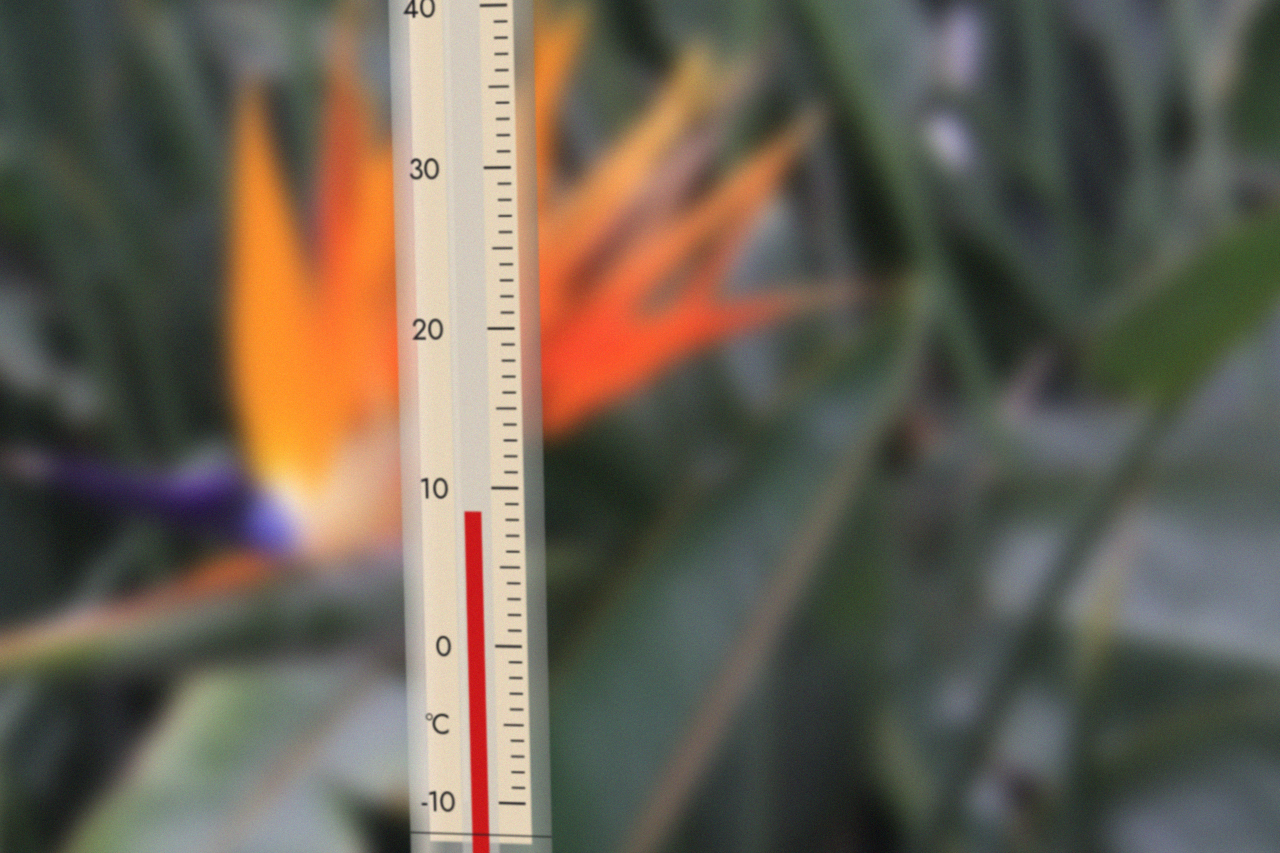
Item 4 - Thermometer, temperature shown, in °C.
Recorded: 8.5 °C
